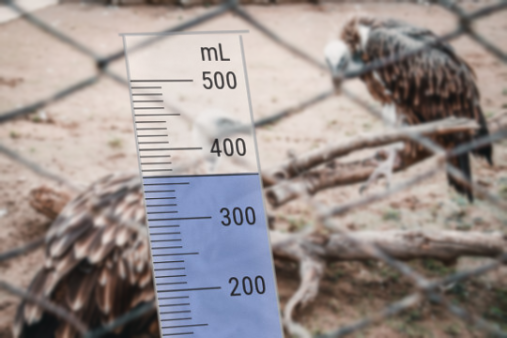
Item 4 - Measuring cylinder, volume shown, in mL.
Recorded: 360 mL
